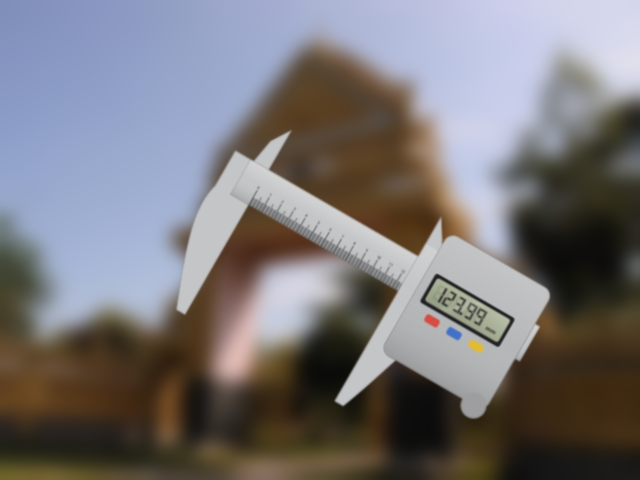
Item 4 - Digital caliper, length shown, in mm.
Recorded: 123.99 mm
